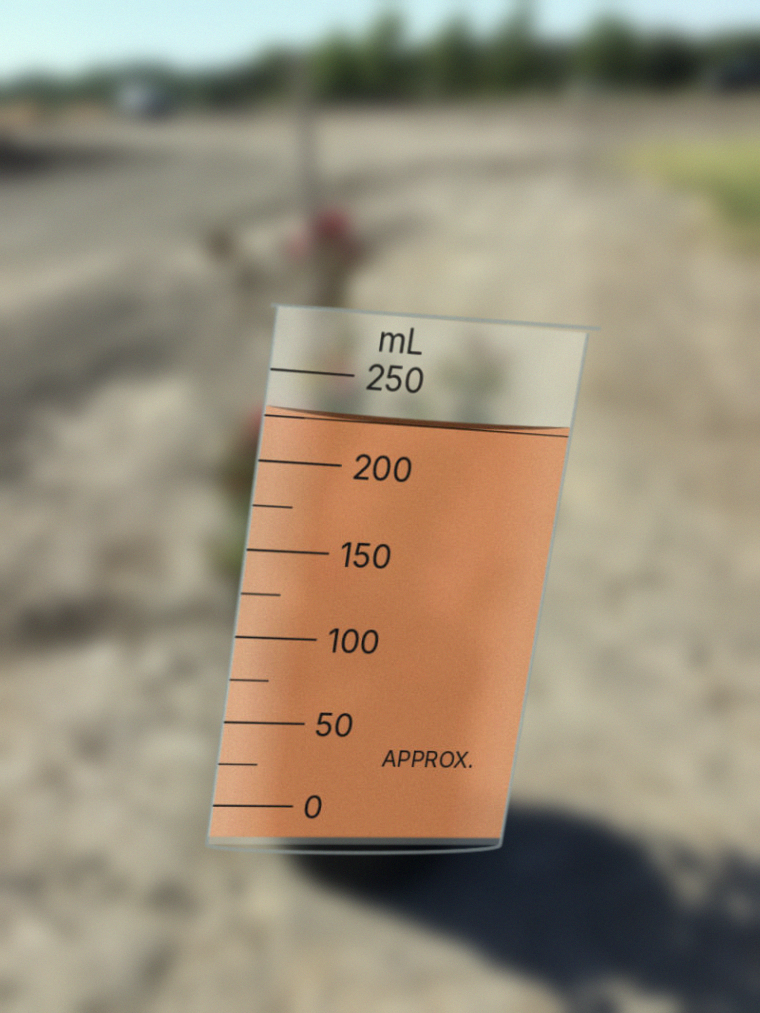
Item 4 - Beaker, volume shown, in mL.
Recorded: 225 mL
